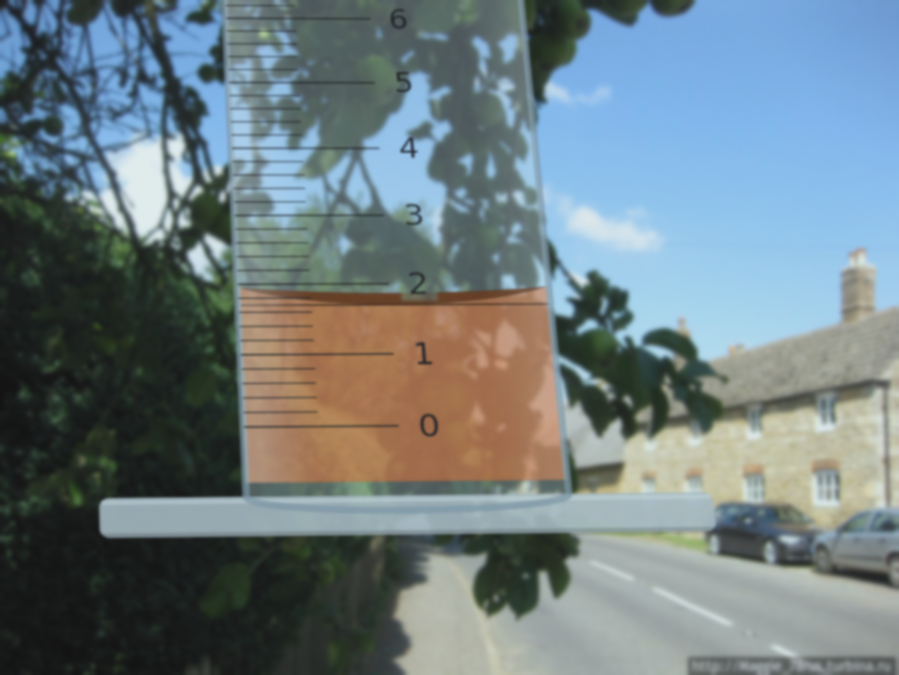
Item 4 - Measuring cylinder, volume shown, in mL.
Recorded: 1.7 mL
